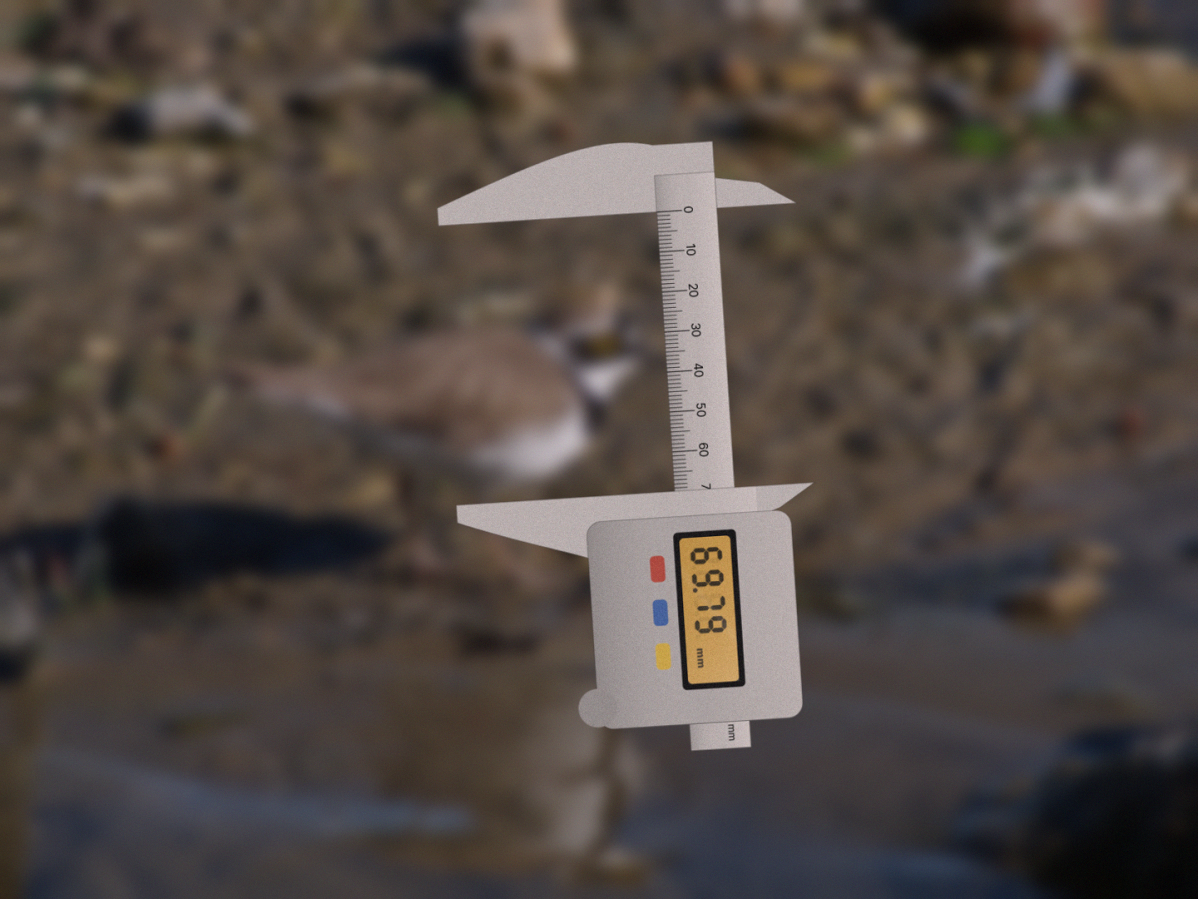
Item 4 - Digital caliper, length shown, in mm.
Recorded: 69.79 mm
